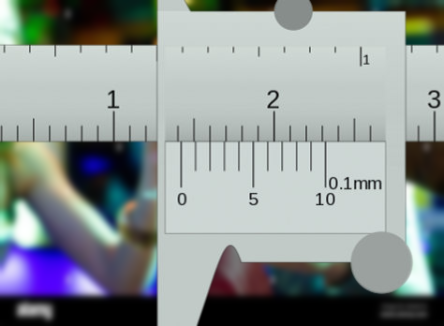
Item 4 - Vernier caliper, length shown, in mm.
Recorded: 14.2 mm
